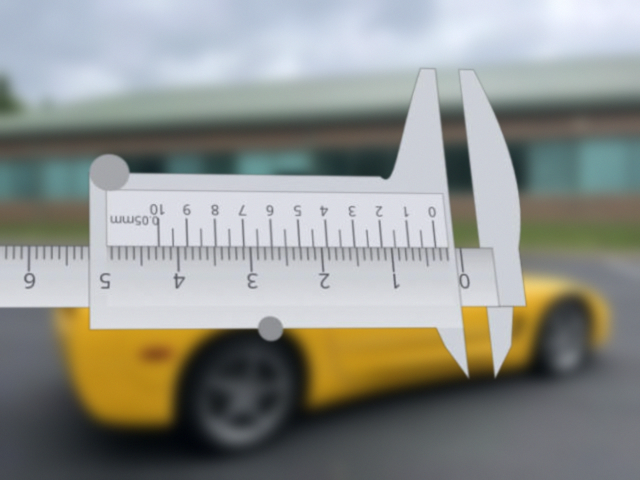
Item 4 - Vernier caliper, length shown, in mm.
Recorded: 3.6 mm
